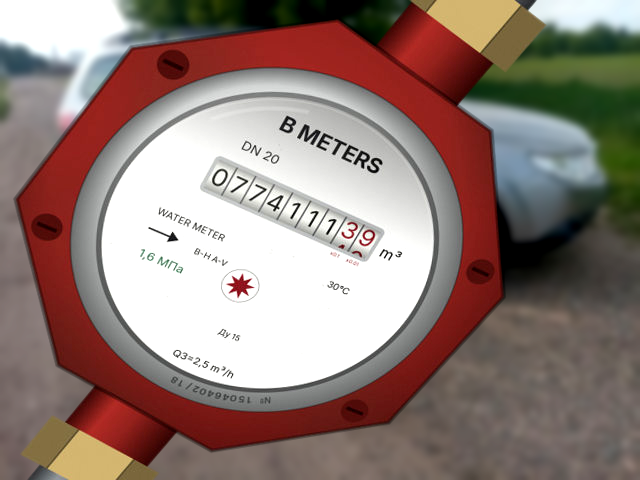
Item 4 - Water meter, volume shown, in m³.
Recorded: 774111.39 m³
